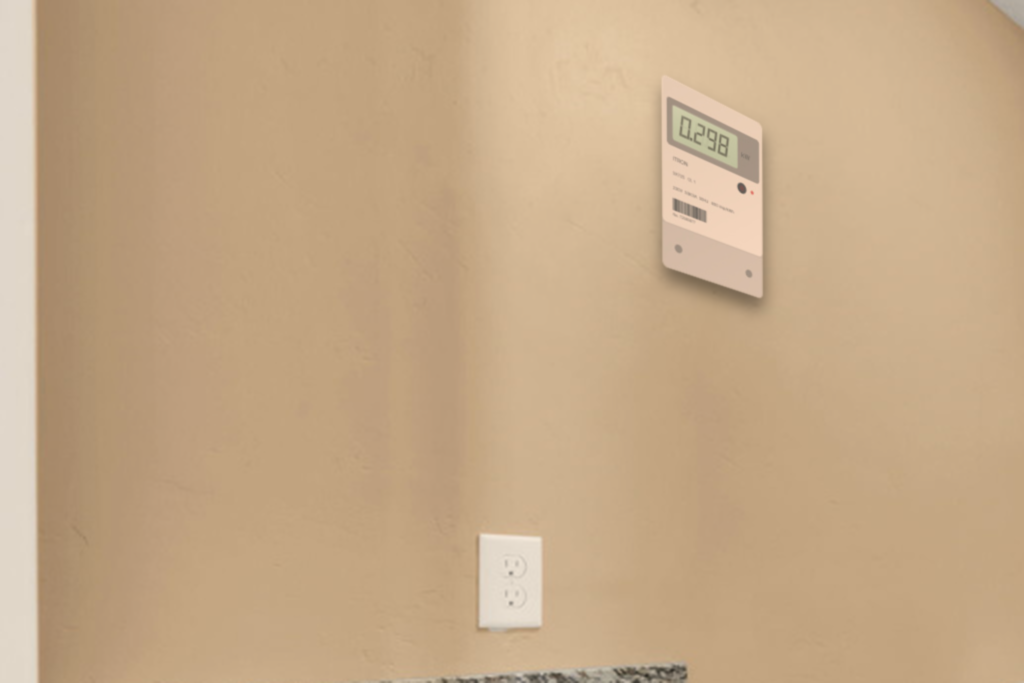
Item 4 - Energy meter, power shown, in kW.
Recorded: 0.298 kW
